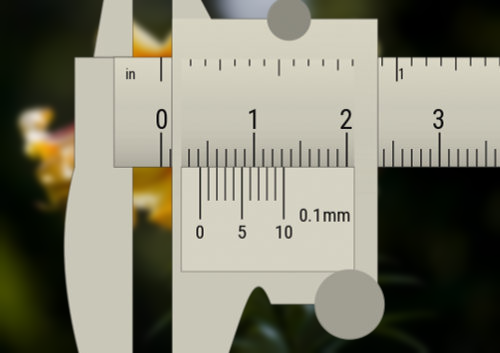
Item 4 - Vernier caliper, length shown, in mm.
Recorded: 4.2 mm
